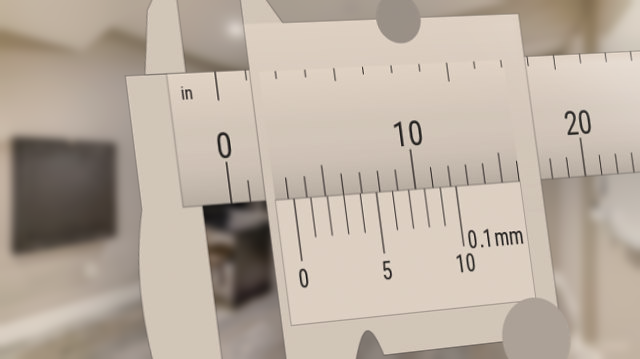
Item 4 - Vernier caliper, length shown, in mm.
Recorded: 3.3 mm
